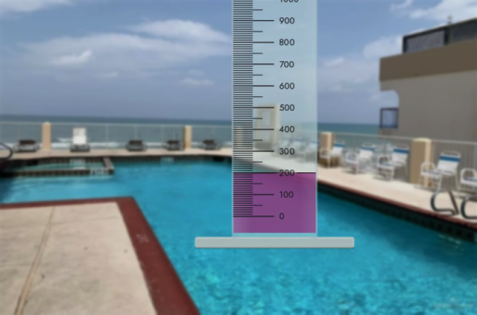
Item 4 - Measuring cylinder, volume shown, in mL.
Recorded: 200 mL
